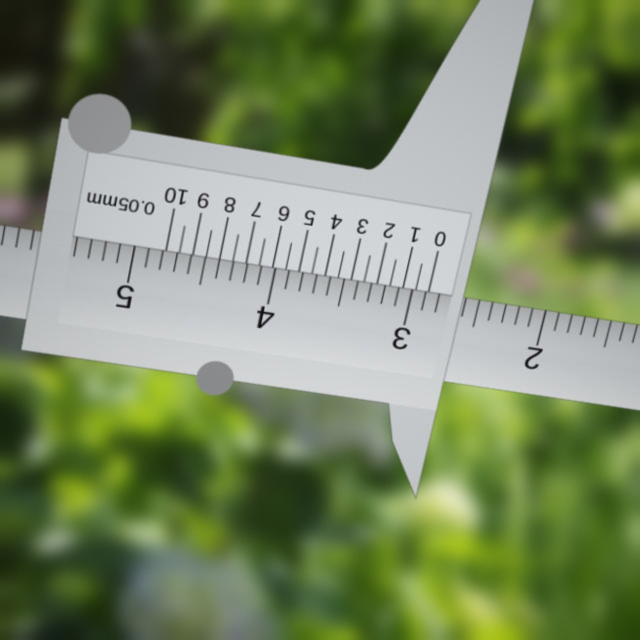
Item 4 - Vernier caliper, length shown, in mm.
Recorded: 28.8 mm
